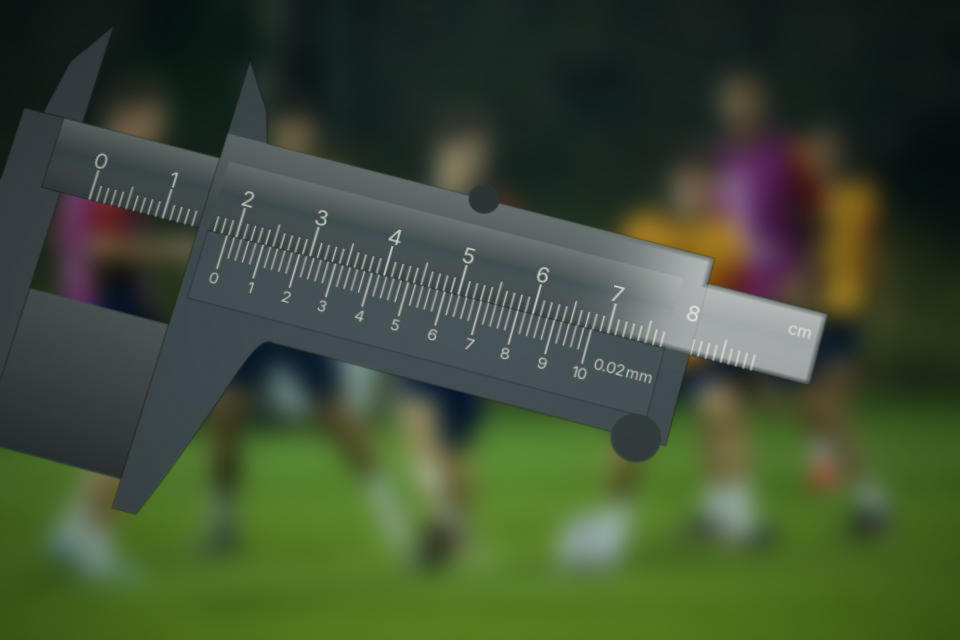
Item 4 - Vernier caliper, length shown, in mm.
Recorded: 18.8 mm
